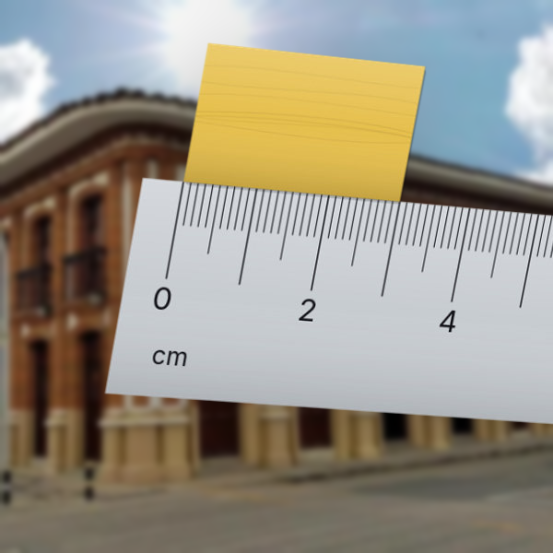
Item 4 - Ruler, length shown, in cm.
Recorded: 3 cm
